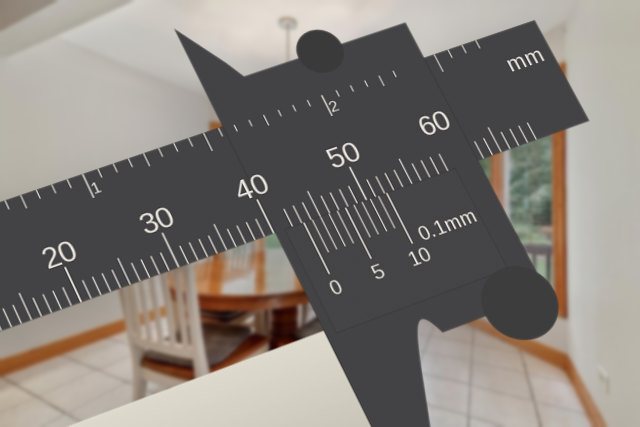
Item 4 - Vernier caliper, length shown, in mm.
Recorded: 43.2 mm
